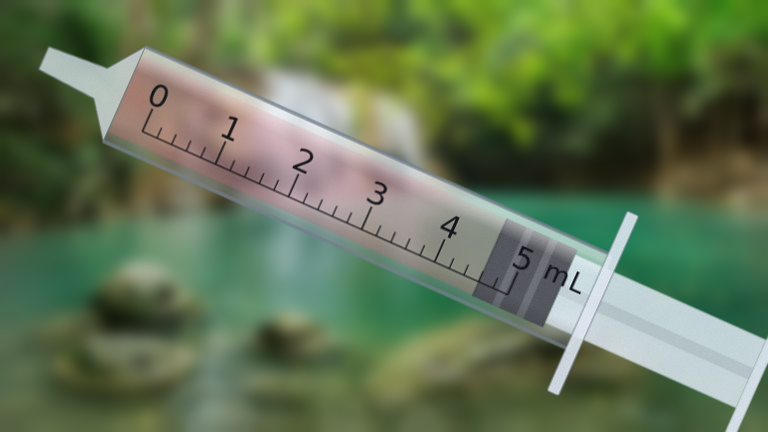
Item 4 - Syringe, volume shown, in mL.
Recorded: 4.6 mL
